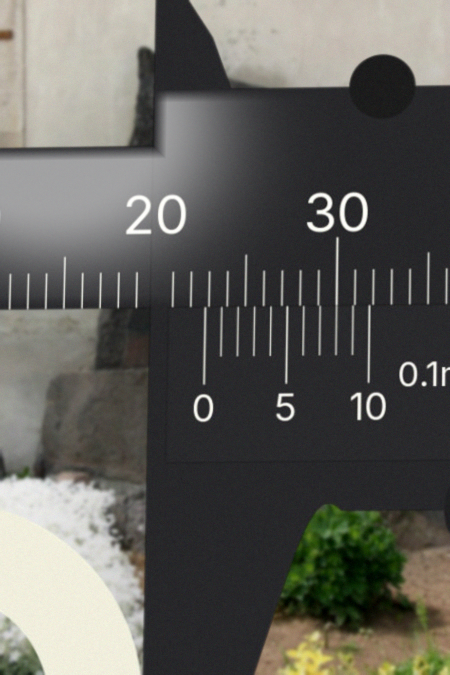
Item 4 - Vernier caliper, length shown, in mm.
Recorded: 22.8 mm
